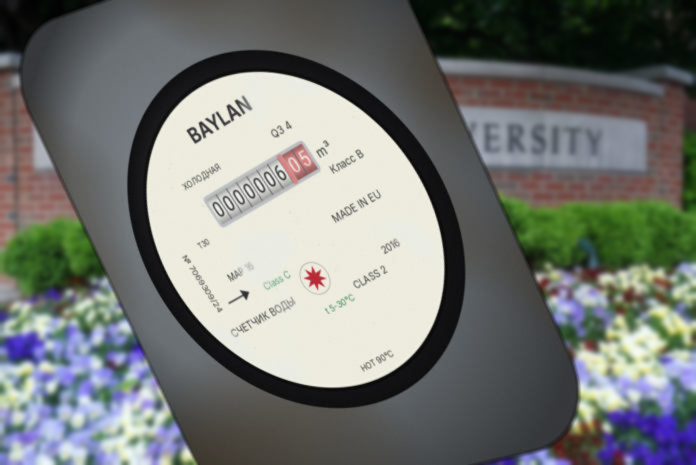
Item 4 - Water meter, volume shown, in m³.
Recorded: 6.05 m³
